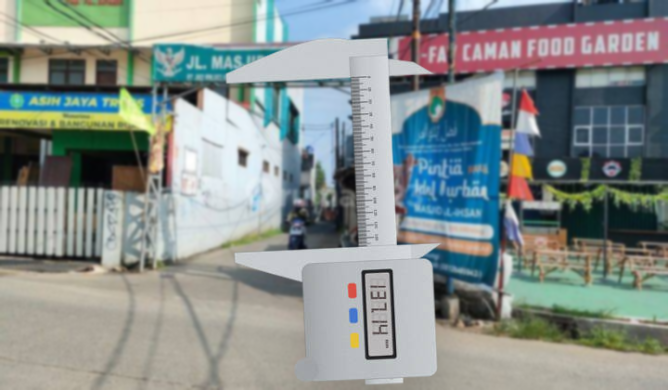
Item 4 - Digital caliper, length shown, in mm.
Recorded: 137.14 mm
